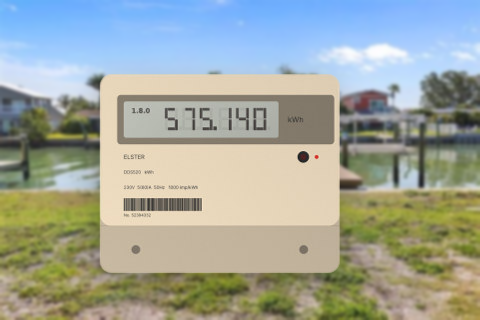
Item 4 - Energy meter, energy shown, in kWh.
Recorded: 575.140 kWh
